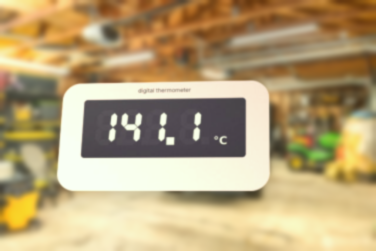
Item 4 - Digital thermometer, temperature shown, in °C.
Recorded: 141.1 °C
